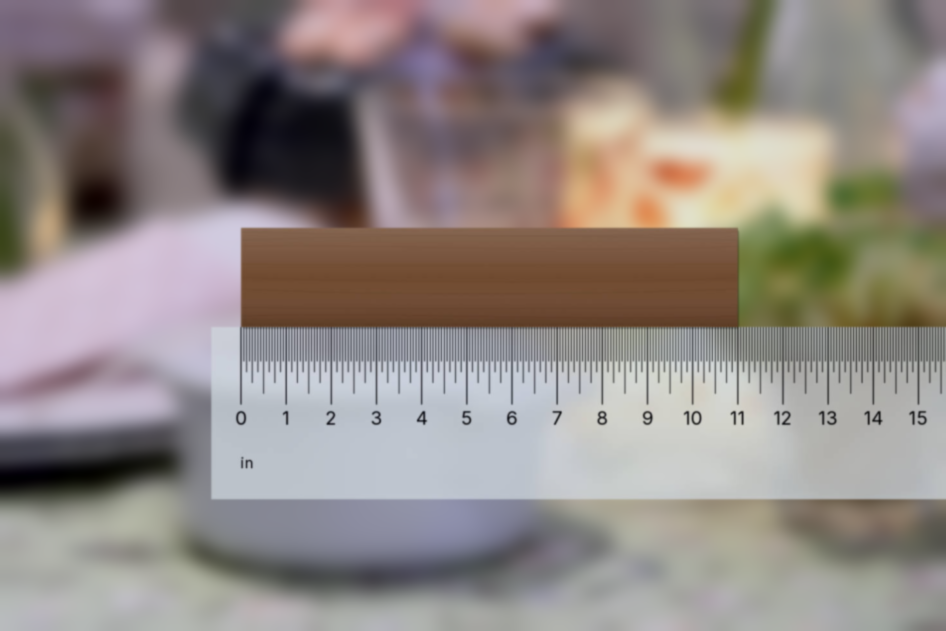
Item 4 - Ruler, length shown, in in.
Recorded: 11 in
